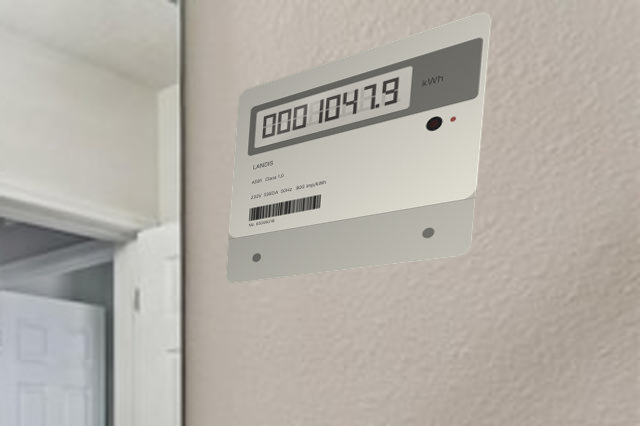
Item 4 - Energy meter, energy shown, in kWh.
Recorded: 1047.9 kWh
